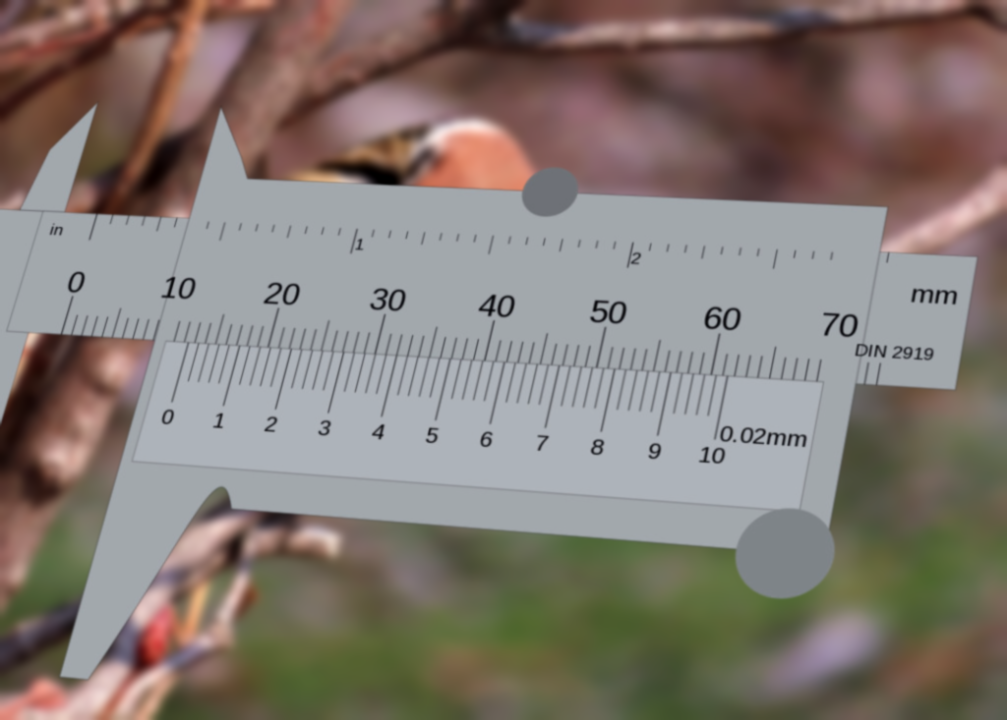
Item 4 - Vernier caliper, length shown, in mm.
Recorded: 12.4 mm
